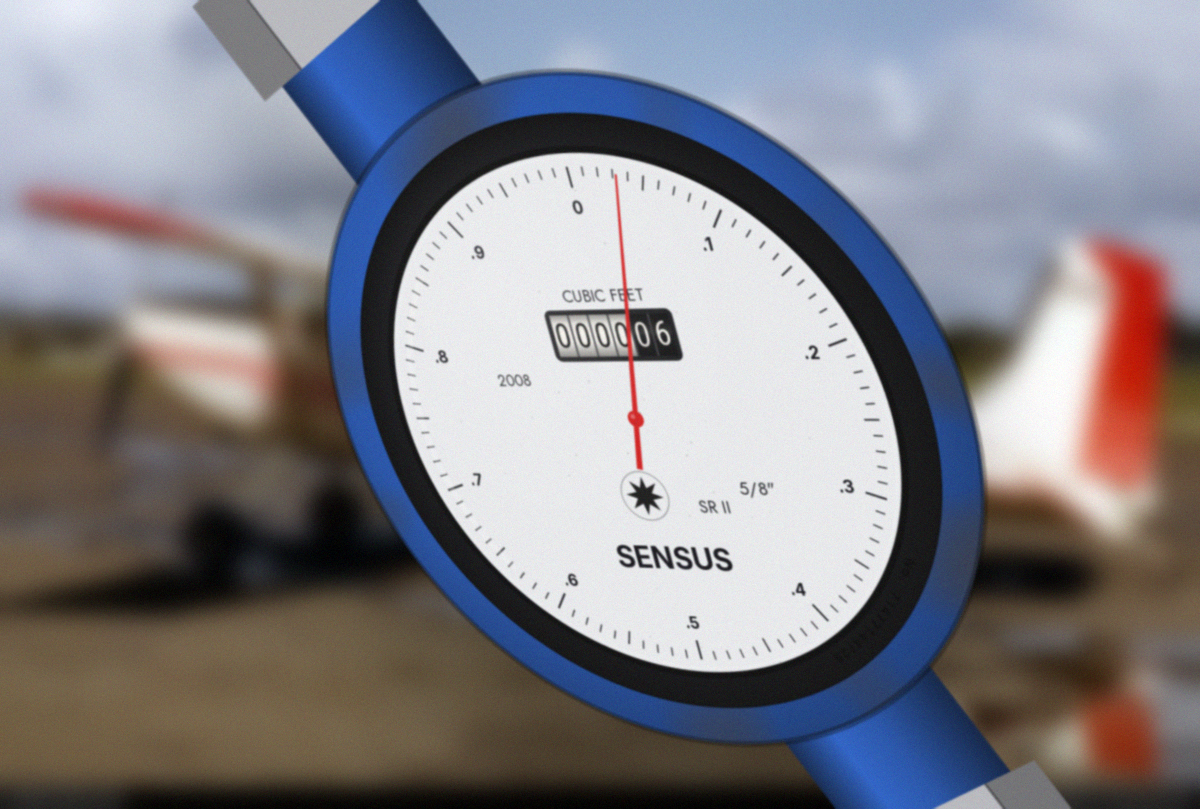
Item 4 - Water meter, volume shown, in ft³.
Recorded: 6.03 ft³
